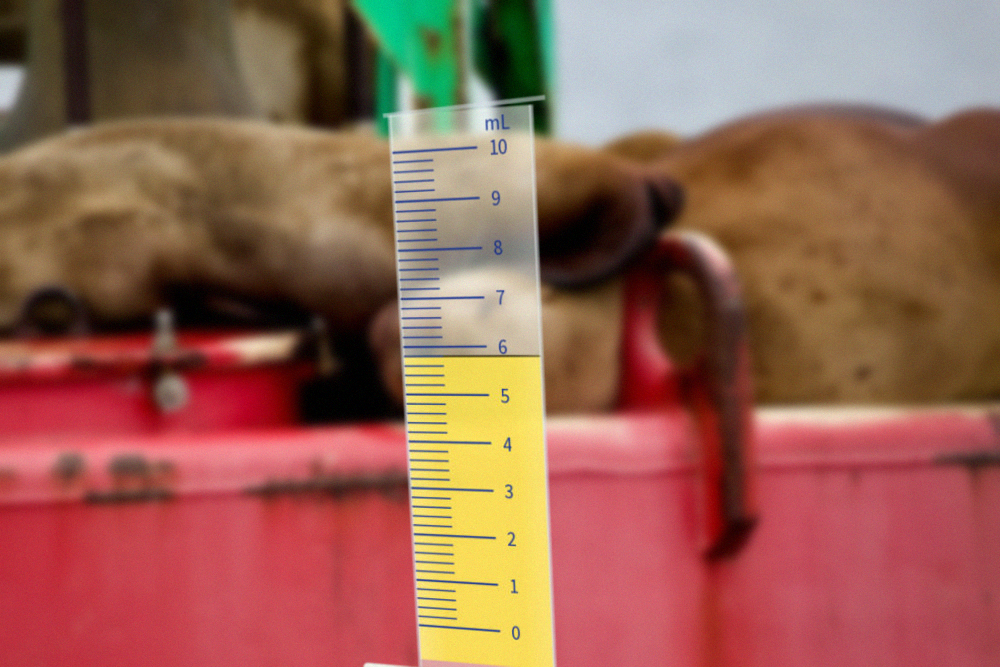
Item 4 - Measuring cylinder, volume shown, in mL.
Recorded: 5.8 mL
